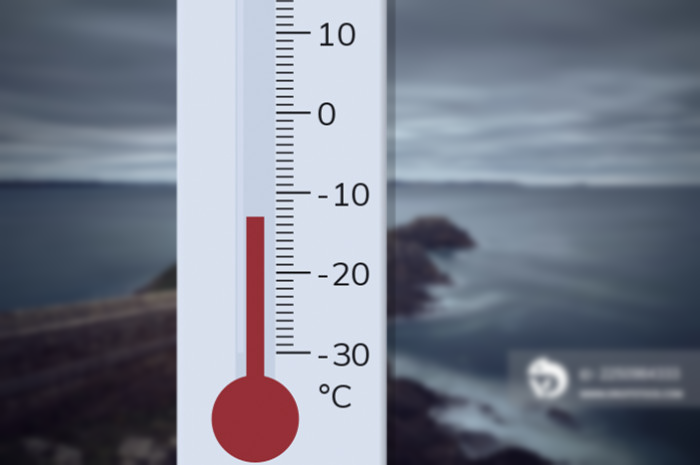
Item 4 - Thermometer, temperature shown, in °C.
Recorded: -13 °C
